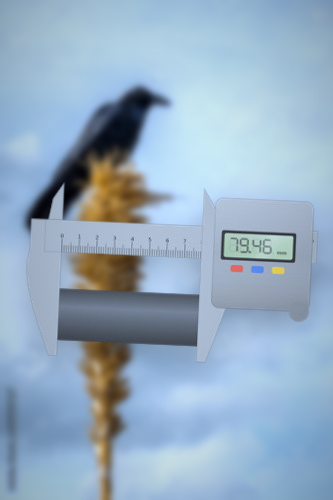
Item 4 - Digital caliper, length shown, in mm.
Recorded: 79.46 mm
